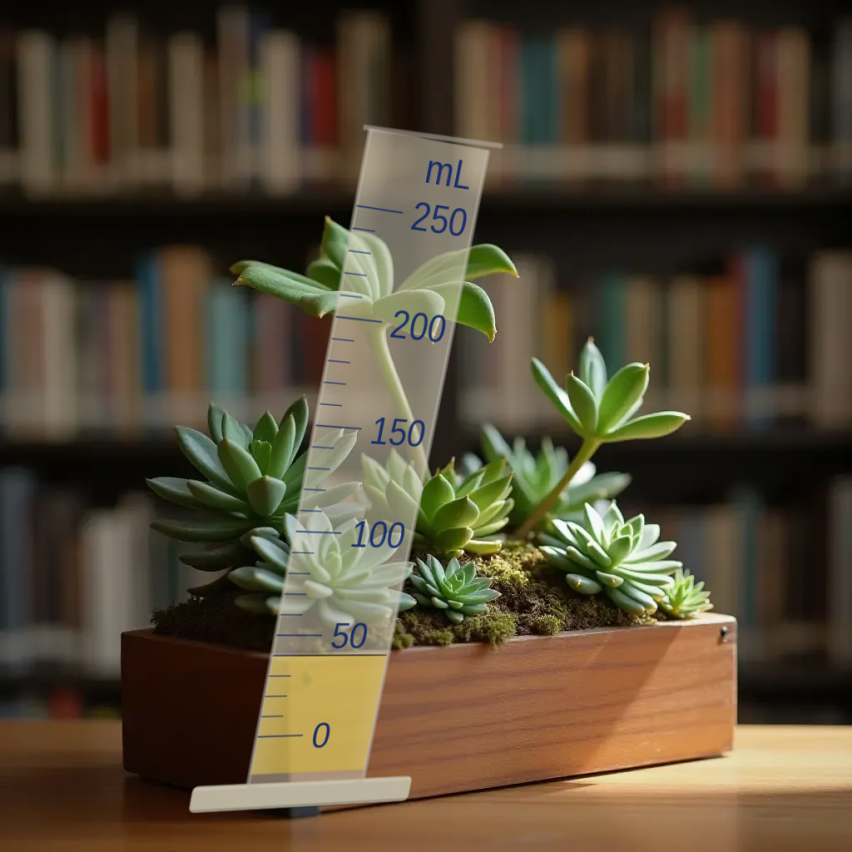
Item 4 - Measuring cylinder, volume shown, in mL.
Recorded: 40 mL
